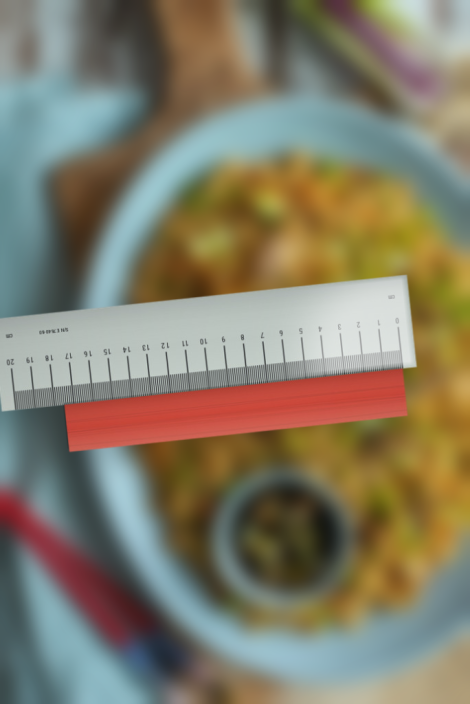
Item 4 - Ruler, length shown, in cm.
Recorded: 17.5 cm
